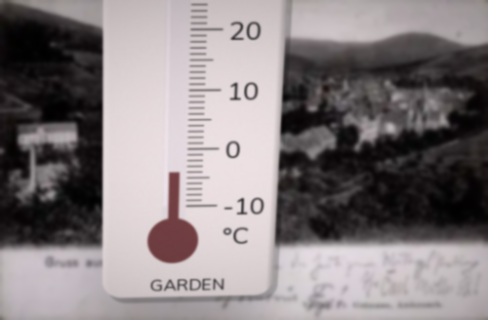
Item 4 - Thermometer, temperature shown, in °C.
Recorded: -4 °C
